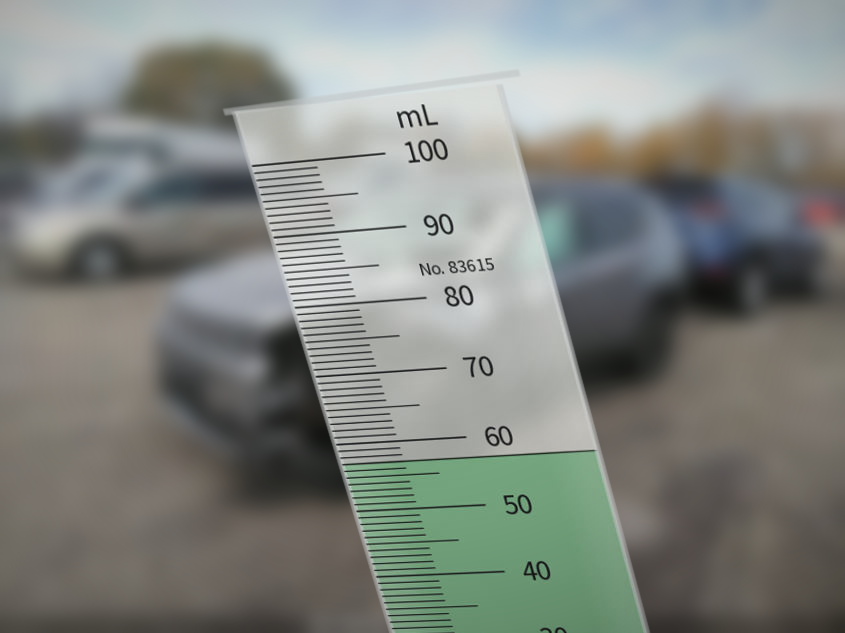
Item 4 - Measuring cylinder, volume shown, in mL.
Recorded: 57 mL
